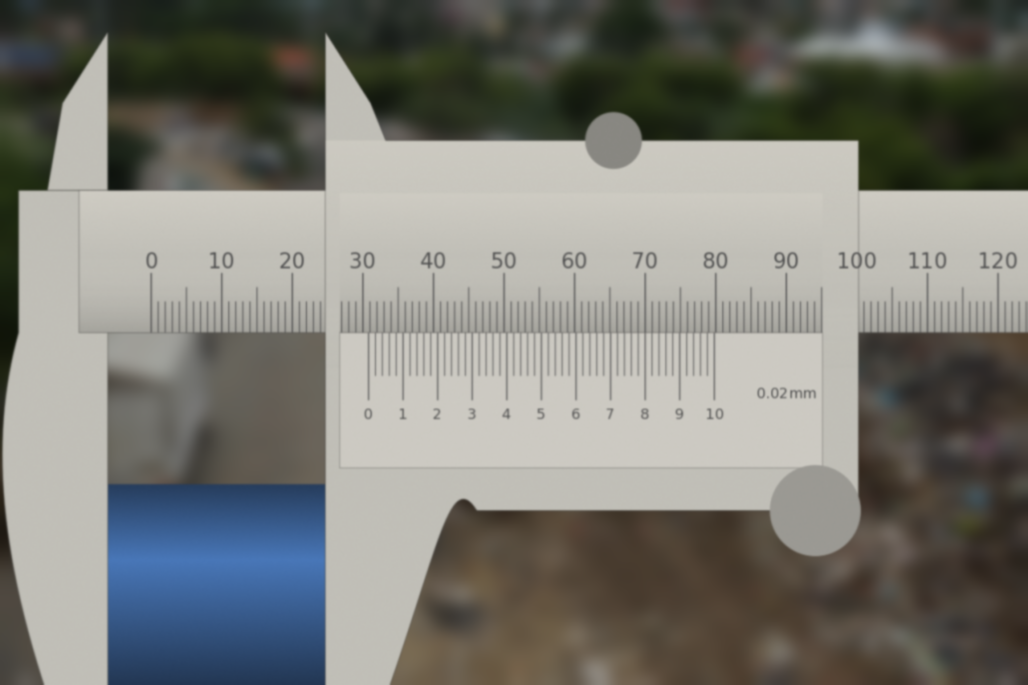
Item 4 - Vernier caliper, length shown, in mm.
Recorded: 30.8 mm
